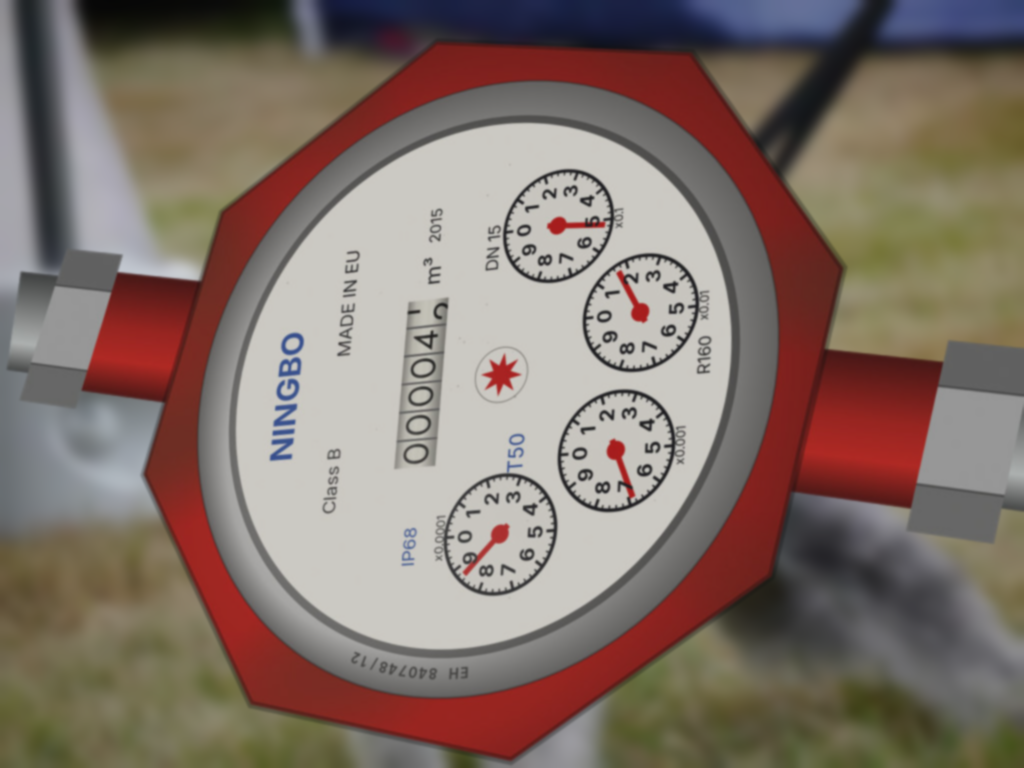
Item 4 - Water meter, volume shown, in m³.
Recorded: 41.5168 m³
